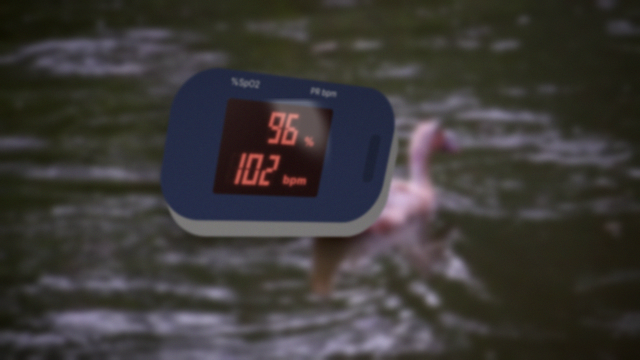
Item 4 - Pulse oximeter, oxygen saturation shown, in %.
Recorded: 96 %
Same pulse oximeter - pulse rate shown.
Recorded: 102 bpm
